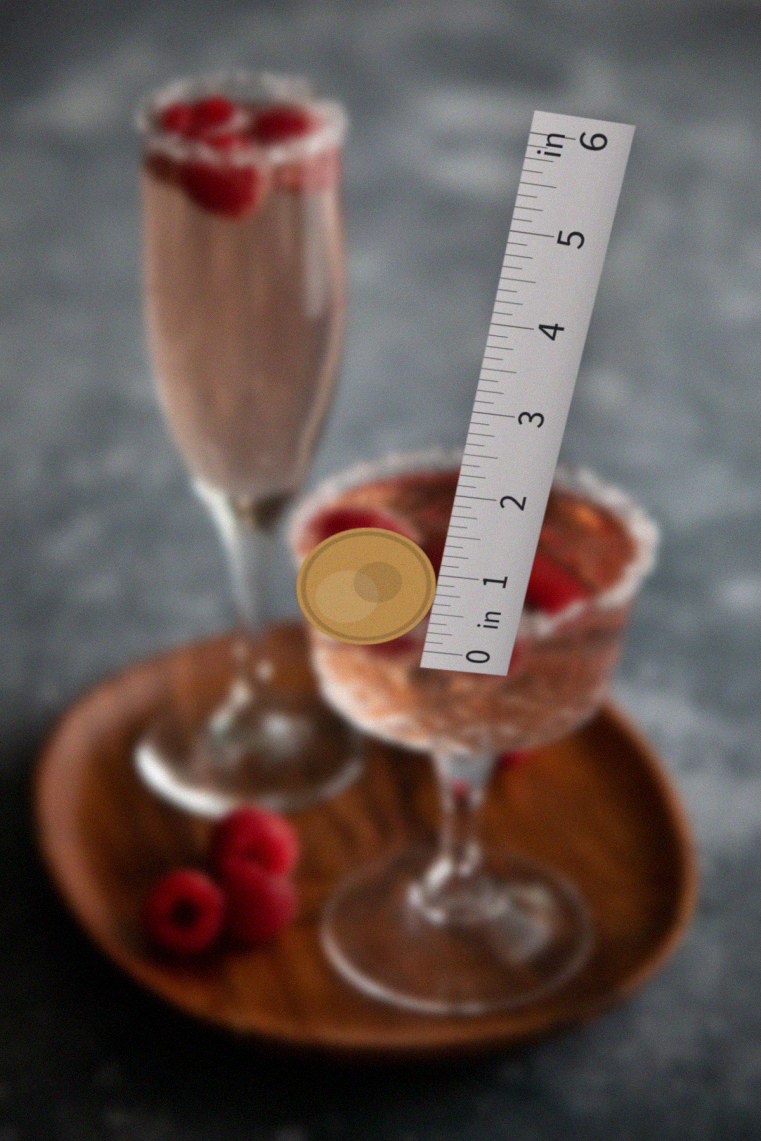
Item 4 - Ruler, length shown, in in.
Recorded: 1.5 in
